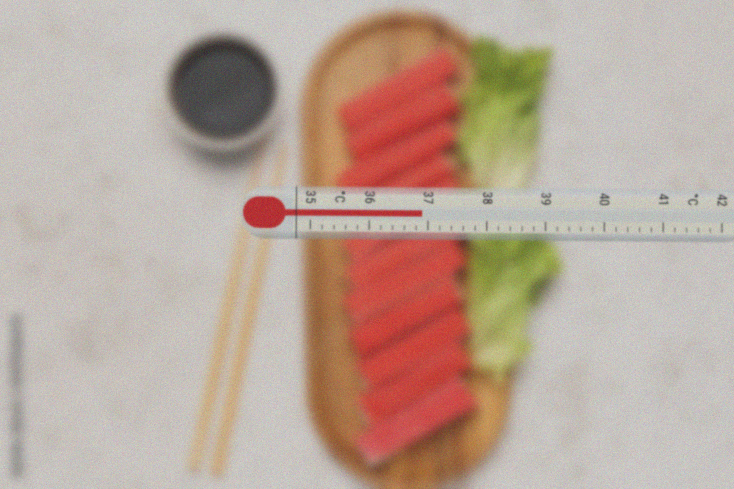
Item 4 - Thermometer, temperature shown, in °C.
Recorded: 36.9 °C
